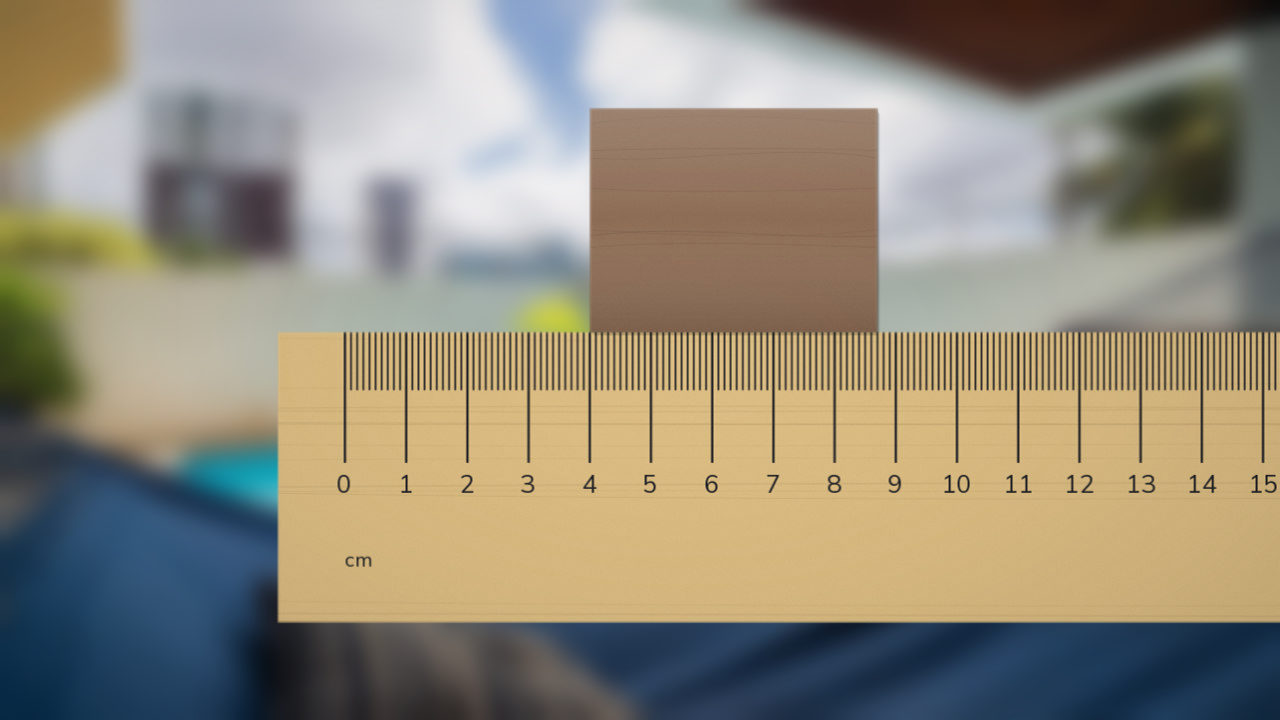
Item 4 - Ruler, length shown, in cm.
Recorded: 4.7 cm
